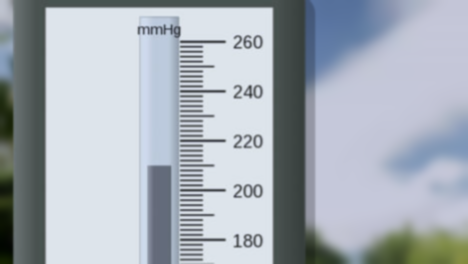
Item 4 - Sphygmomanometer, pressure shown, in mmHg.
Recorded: 210 mmHg
